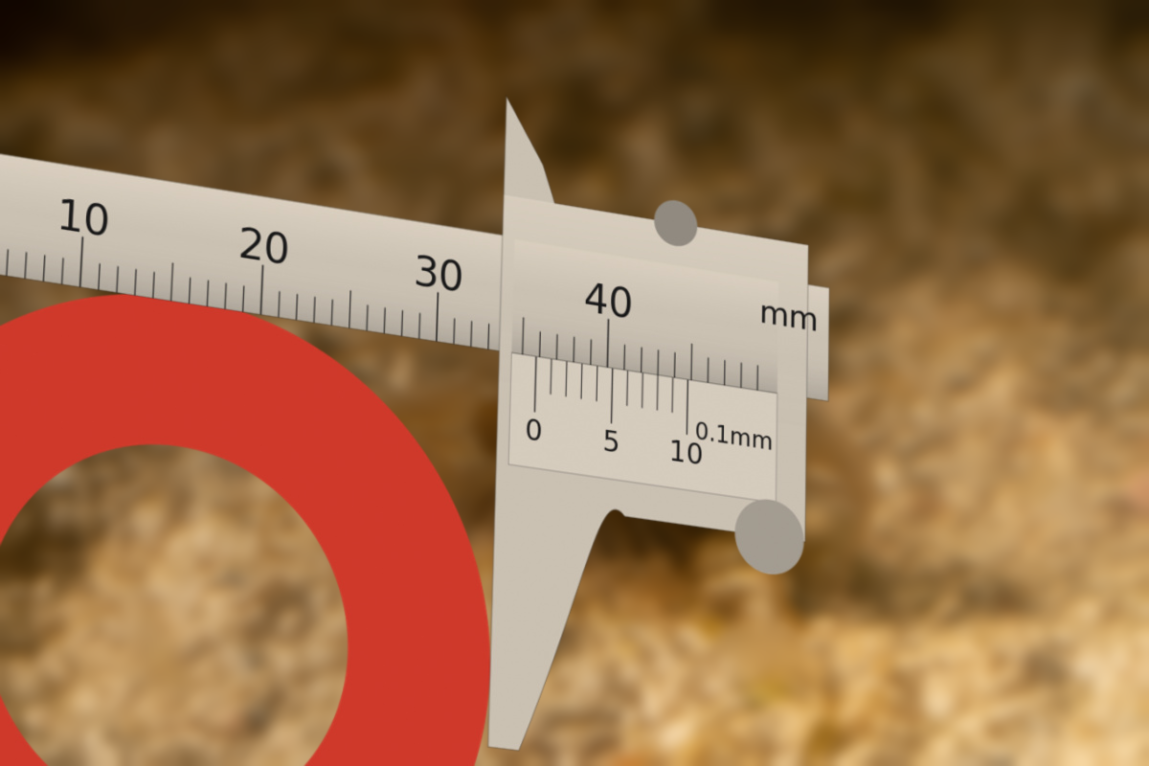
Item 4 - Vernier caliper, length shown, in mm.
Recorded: 35.8 mm
